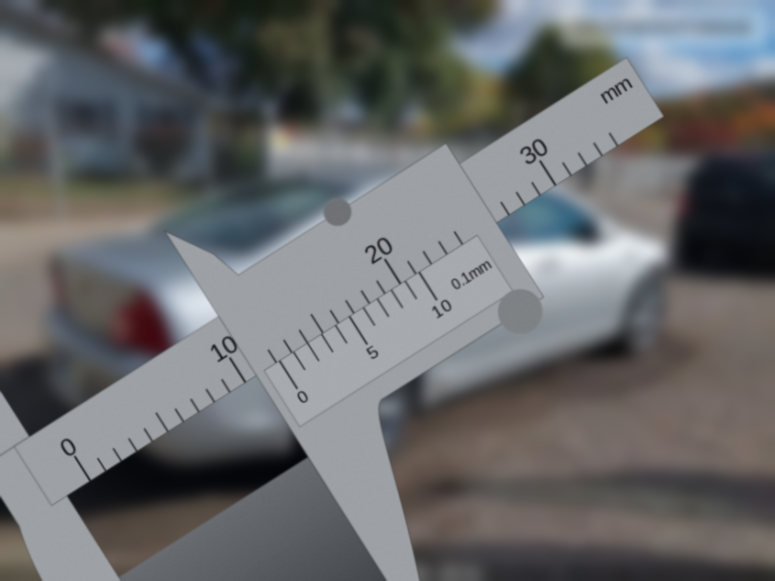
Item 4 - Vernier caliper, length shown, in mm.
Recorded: 12.2 mm
